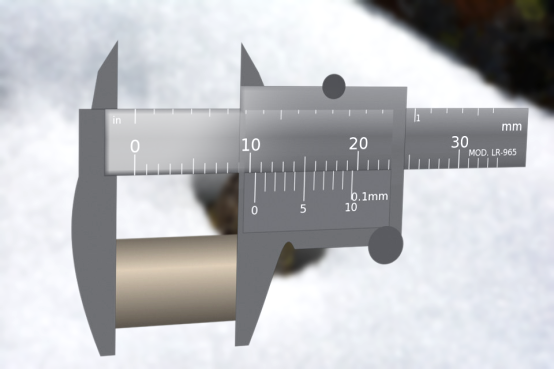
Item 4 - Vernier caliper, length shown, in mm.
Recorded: 10.5 mm
